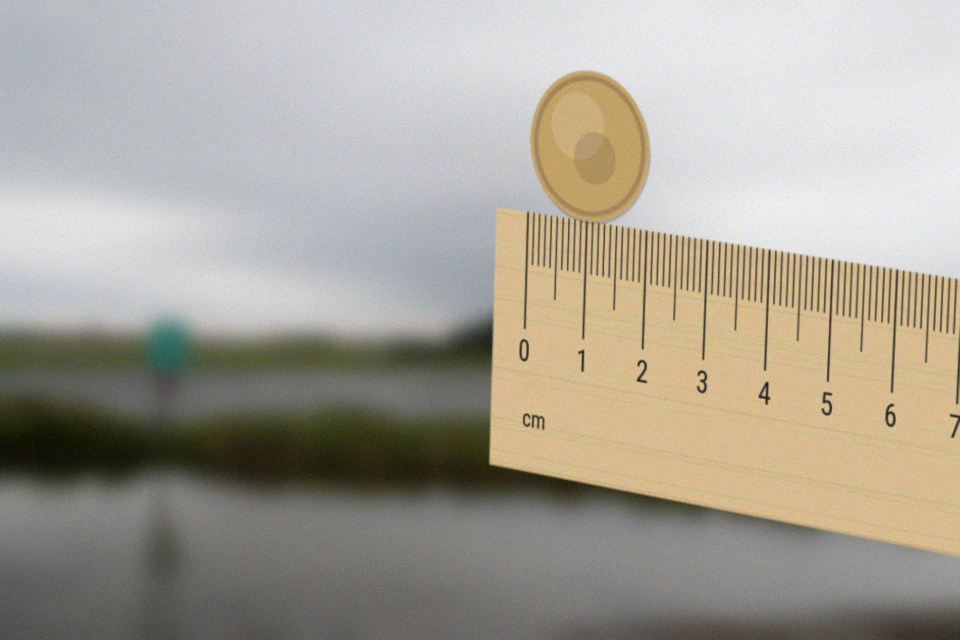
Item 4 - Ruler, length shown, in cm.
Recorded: 2 cm
